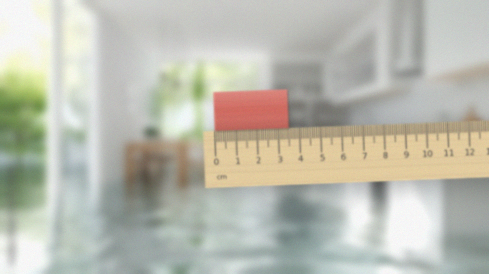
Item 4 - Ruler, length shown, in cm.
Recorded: 3.5 cm
